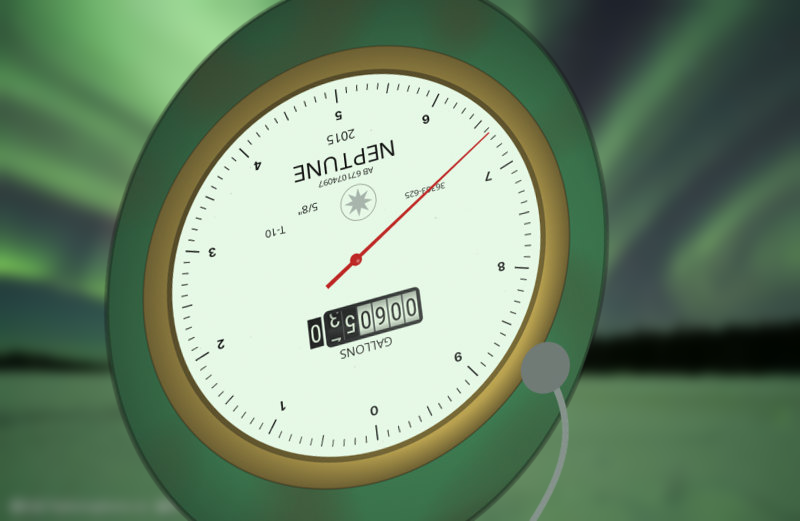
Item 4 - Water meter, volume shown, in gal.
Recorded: 60526.6 gal
